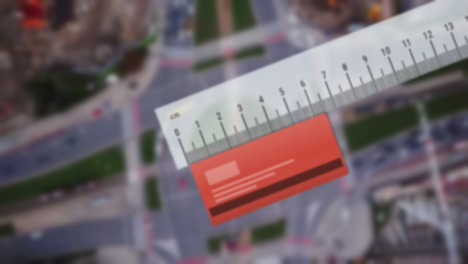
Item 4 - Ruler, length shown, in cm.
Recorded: 6.5 cm
